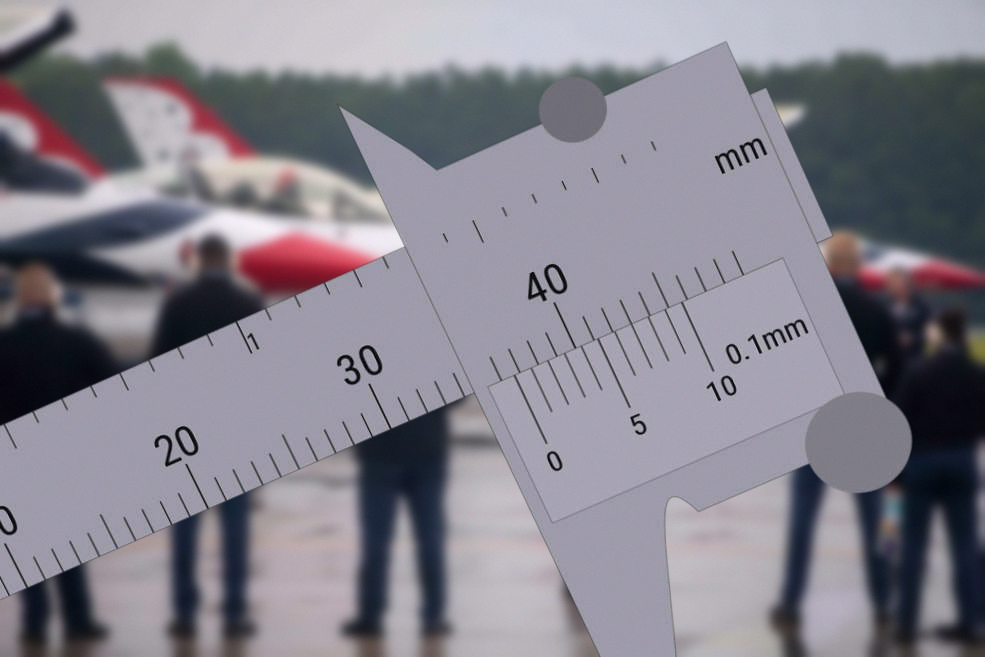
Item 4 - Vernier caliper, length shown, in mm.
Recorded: 36.7 mm
